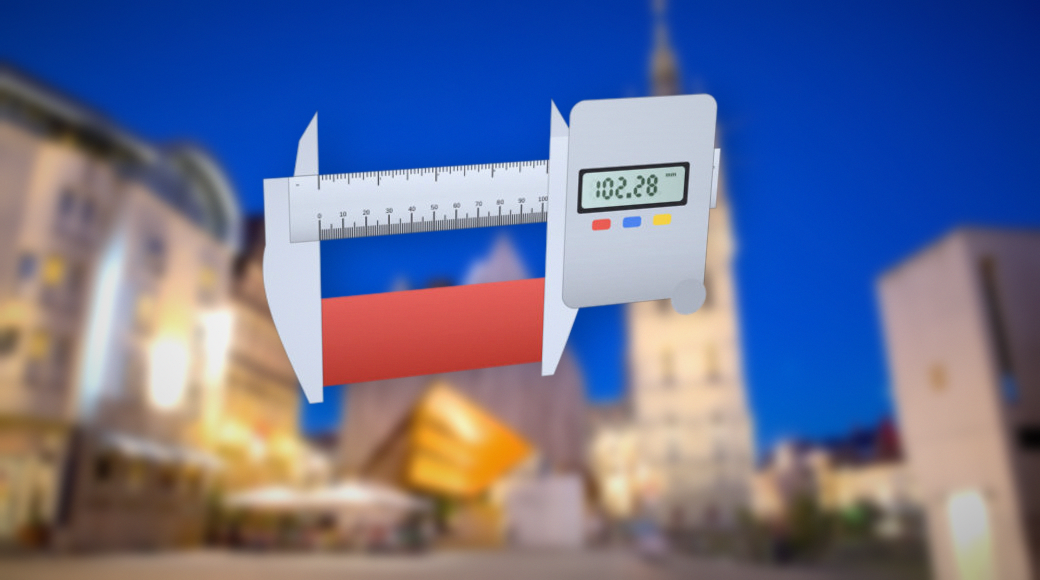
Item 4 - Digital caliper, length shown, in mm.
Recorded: 102.28 mm
